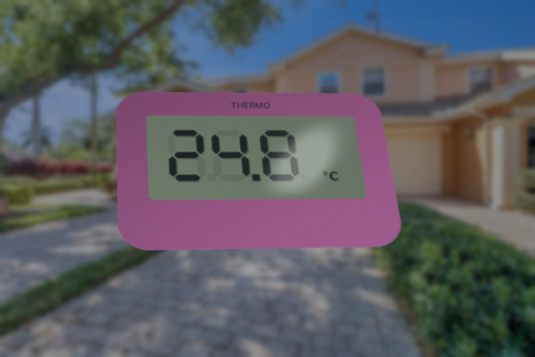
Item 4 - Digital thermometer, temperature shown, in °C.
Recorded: 24.8 °C
